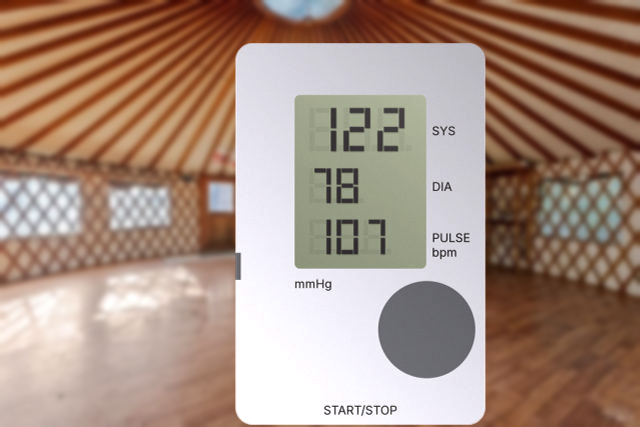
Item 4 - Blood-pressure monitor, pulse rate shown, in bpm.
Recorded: 107 bpm
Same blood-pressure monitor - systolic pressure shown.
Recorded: 122 mmHg
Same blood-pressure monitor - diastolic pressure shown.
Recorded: 78 mmHg
